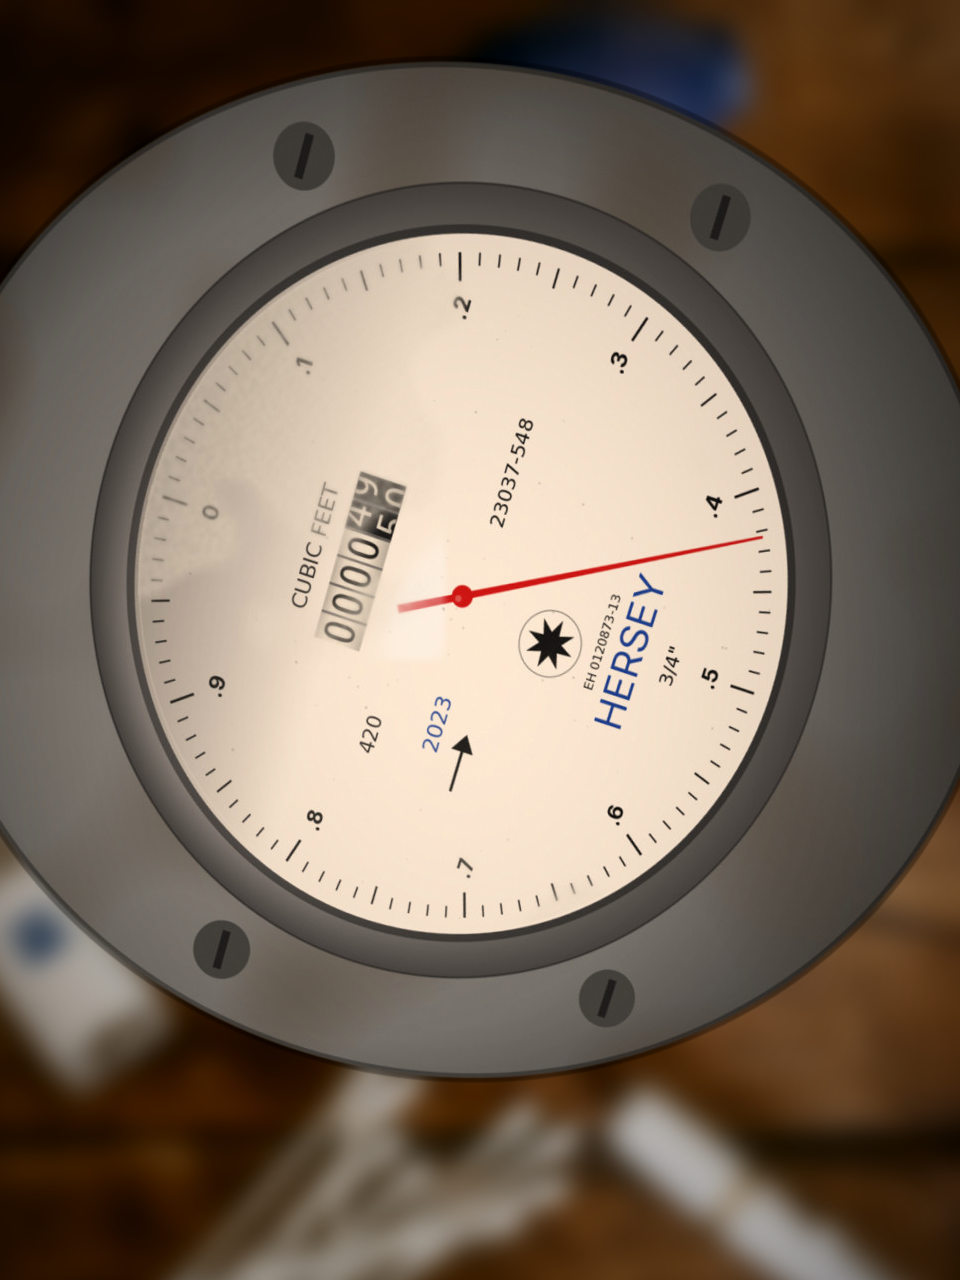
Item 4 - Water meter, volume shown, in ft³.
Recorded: 49.42 ft³
